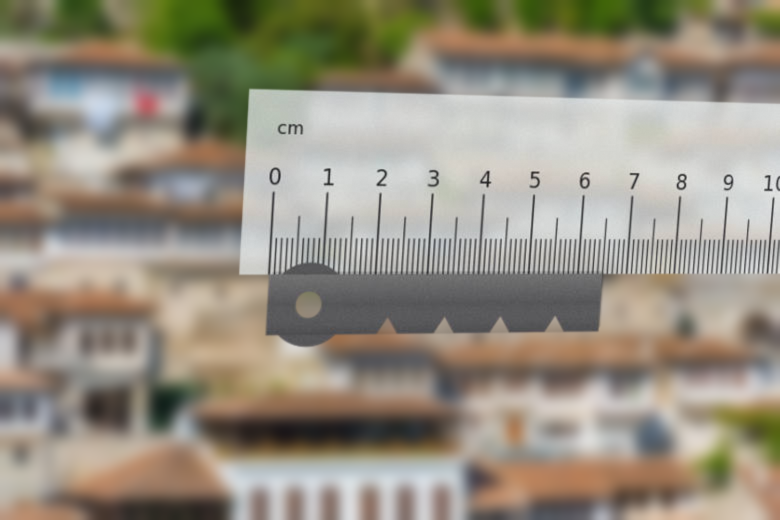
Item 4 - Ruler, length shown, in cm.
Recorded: 6.5 cm
